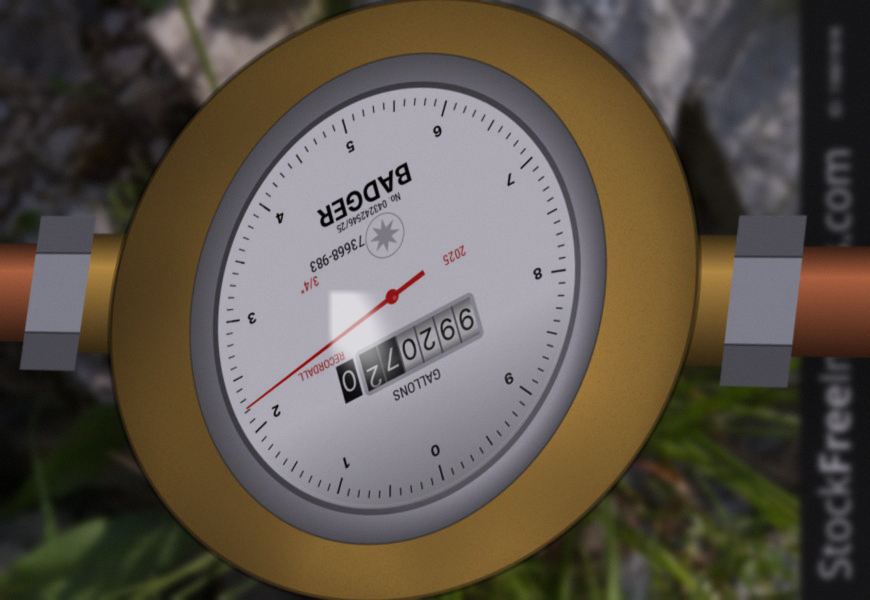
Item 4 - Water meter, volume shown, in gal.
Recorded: 9920722.2 gal
